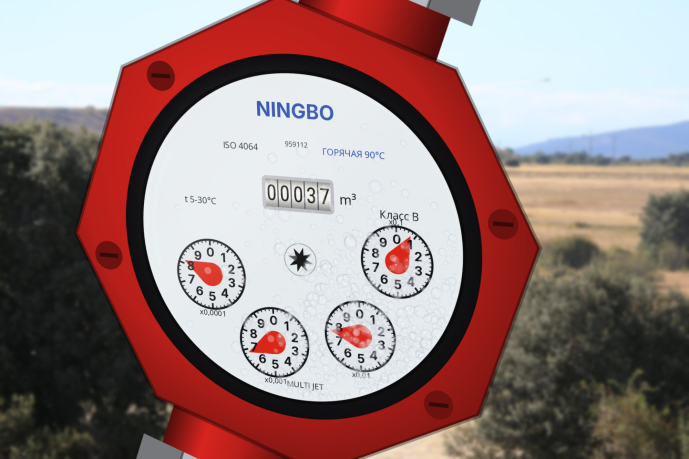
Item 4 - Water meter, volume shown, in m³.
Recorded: 37.0768 m³
